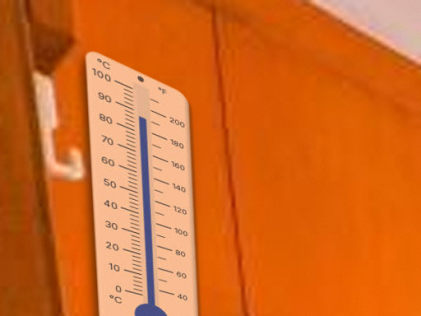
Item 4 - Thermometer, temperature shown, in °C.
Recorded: 88 °C
